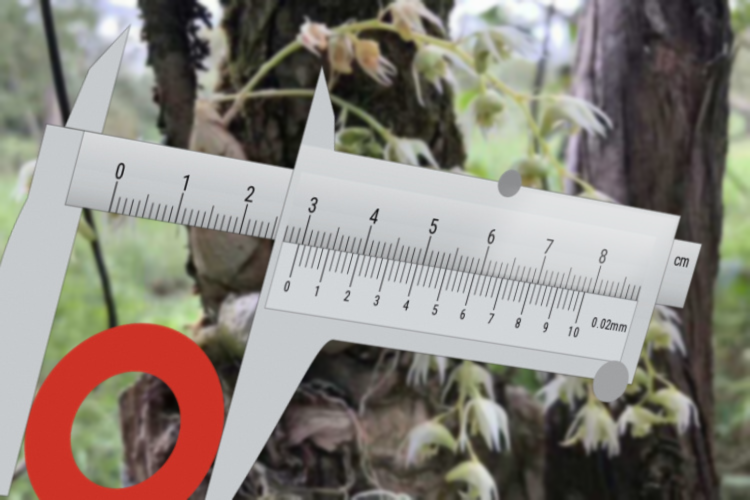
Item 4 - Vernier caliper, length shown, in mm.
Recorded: 29.5 mm
